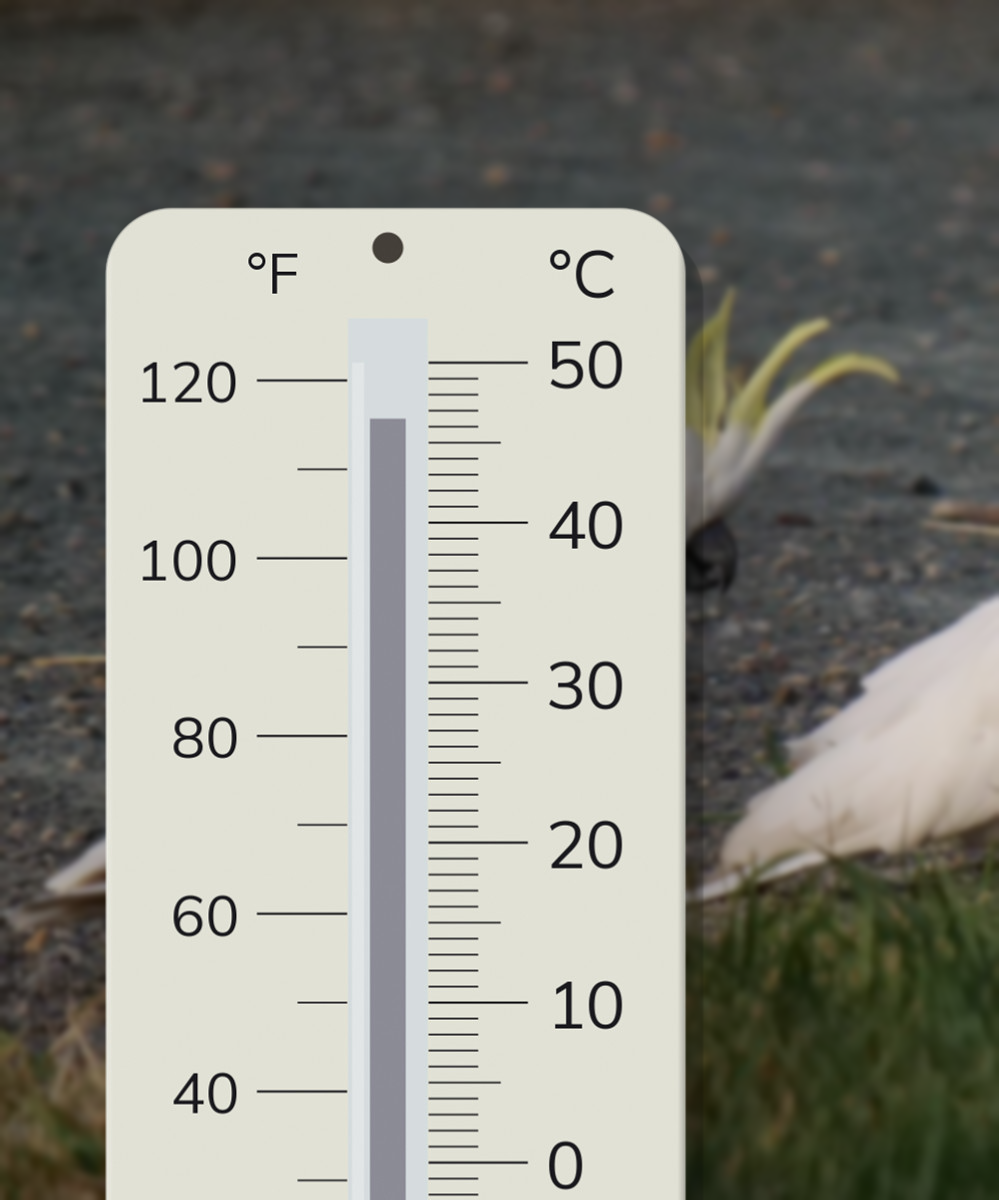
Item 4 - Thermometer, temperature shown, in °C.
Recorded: 46.5 °C
